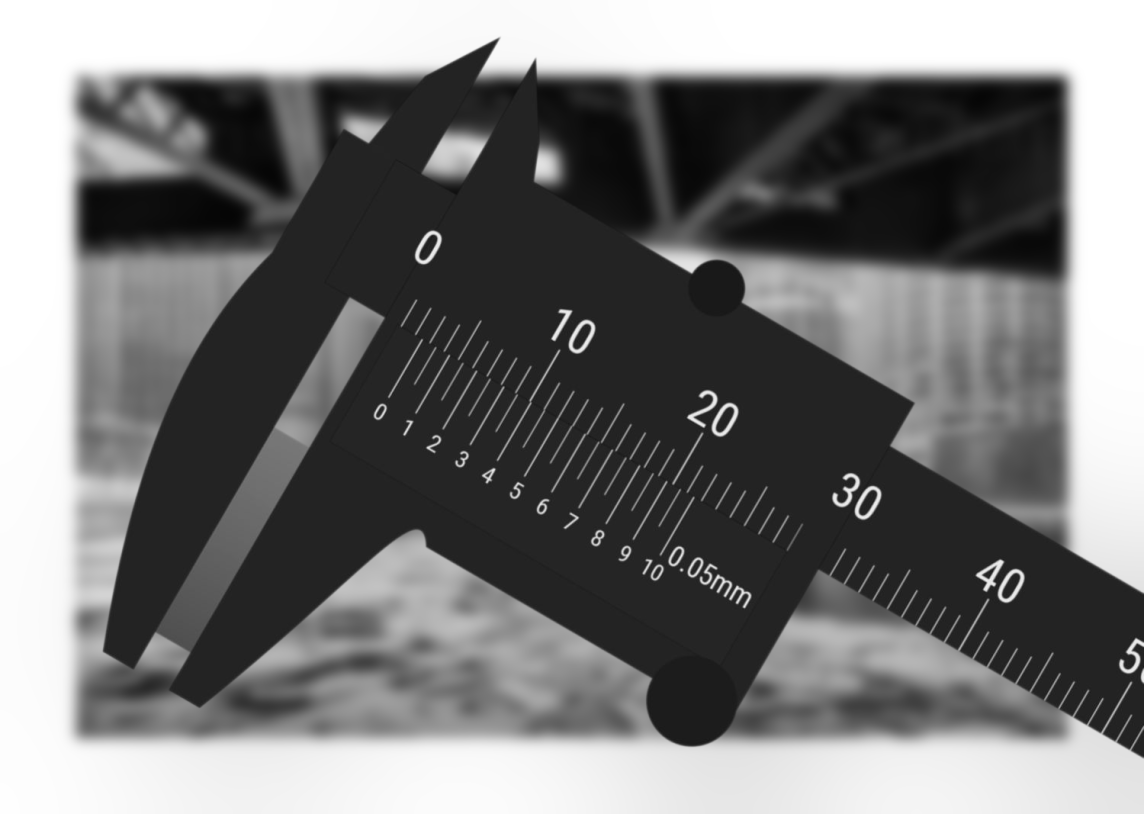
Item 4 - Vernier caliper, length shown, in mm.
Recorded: 2.5 mm
